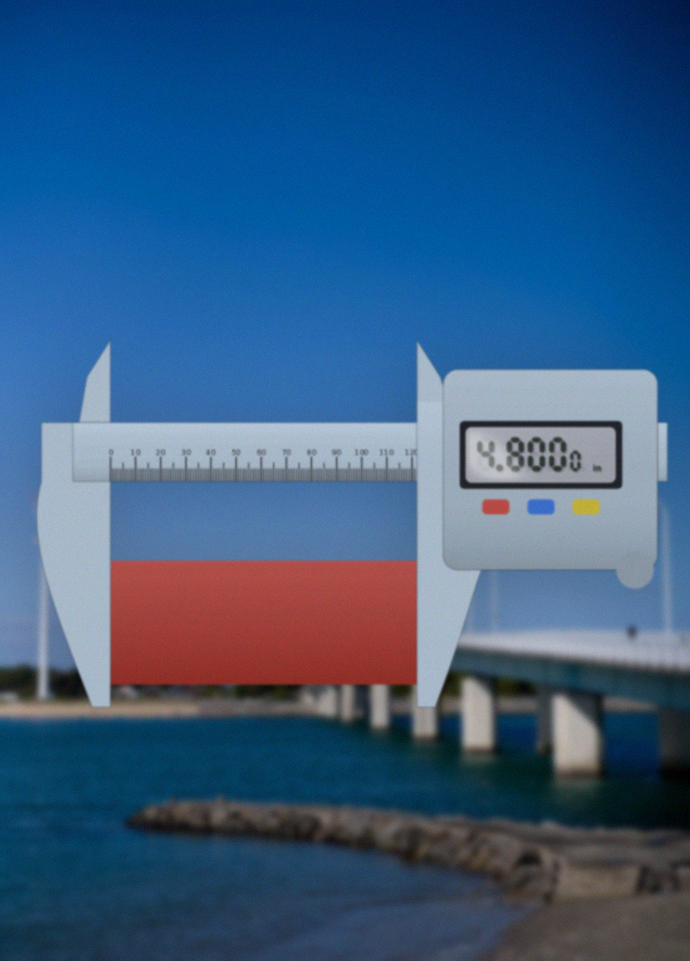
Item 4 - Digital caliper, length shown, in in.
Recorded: 4.8000 in
